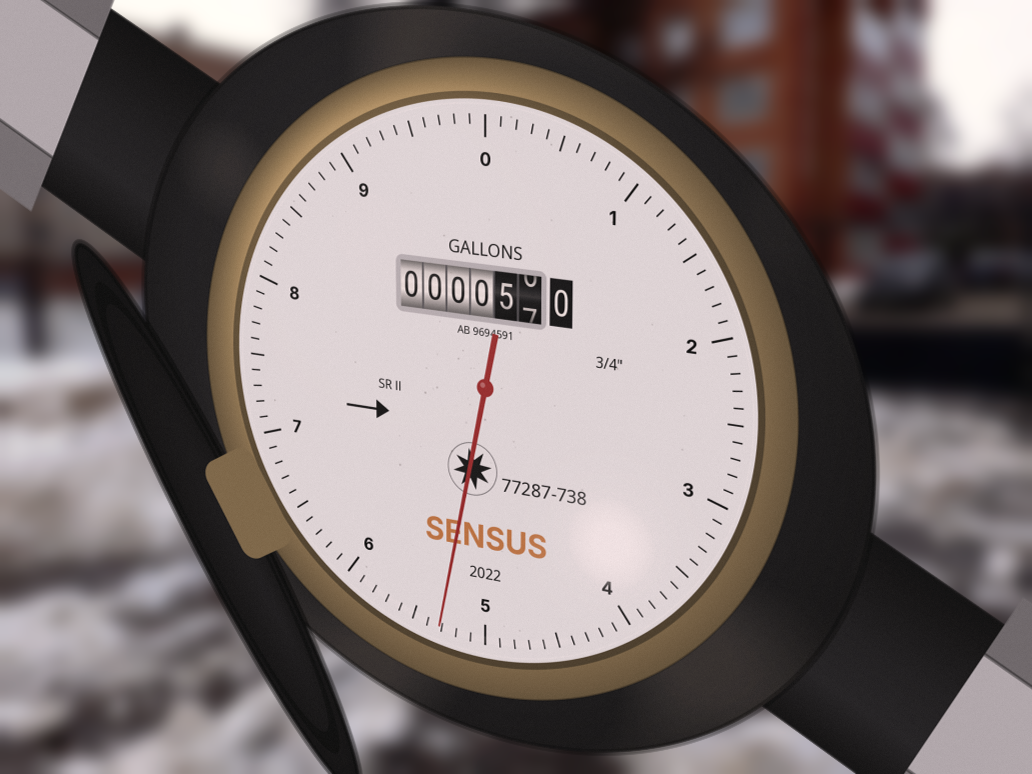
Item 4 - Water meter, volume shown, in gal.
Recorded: 565.3 gal
